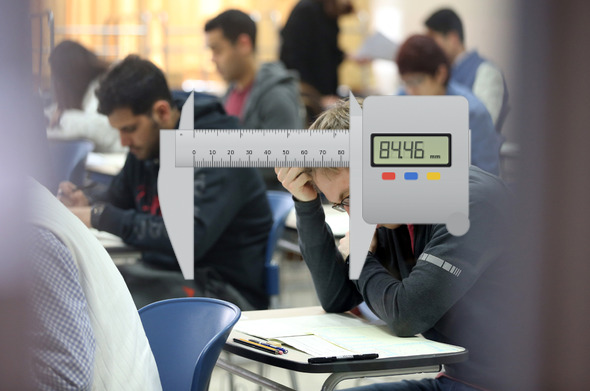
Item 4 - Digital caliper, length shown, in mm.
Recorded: 84.46 mm
